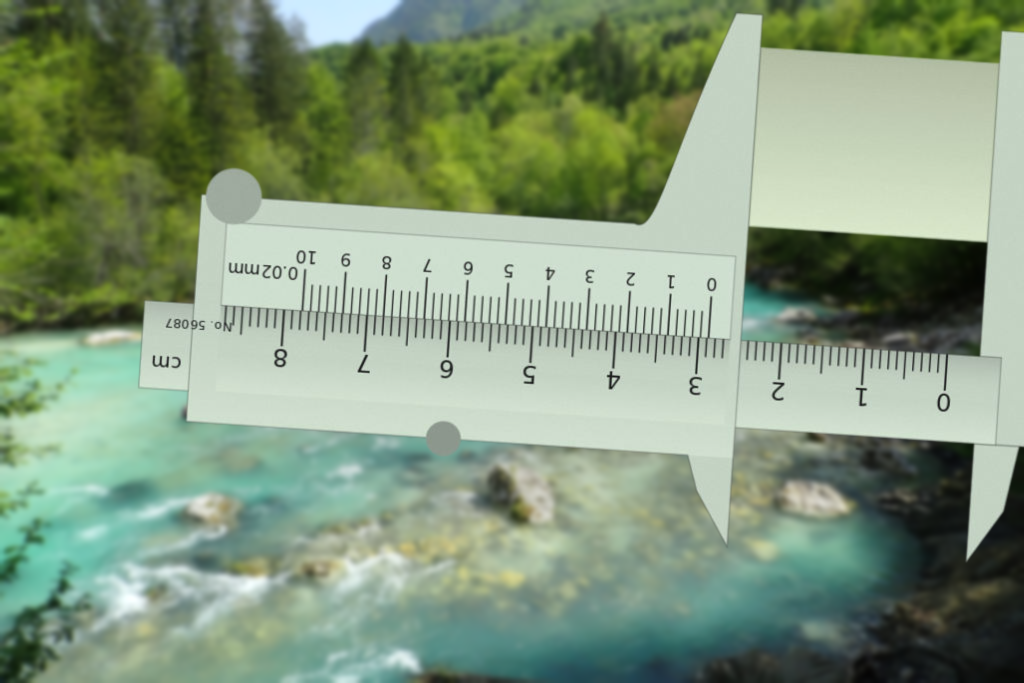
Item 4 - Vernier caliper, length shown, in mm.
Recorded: 28.8 mm
